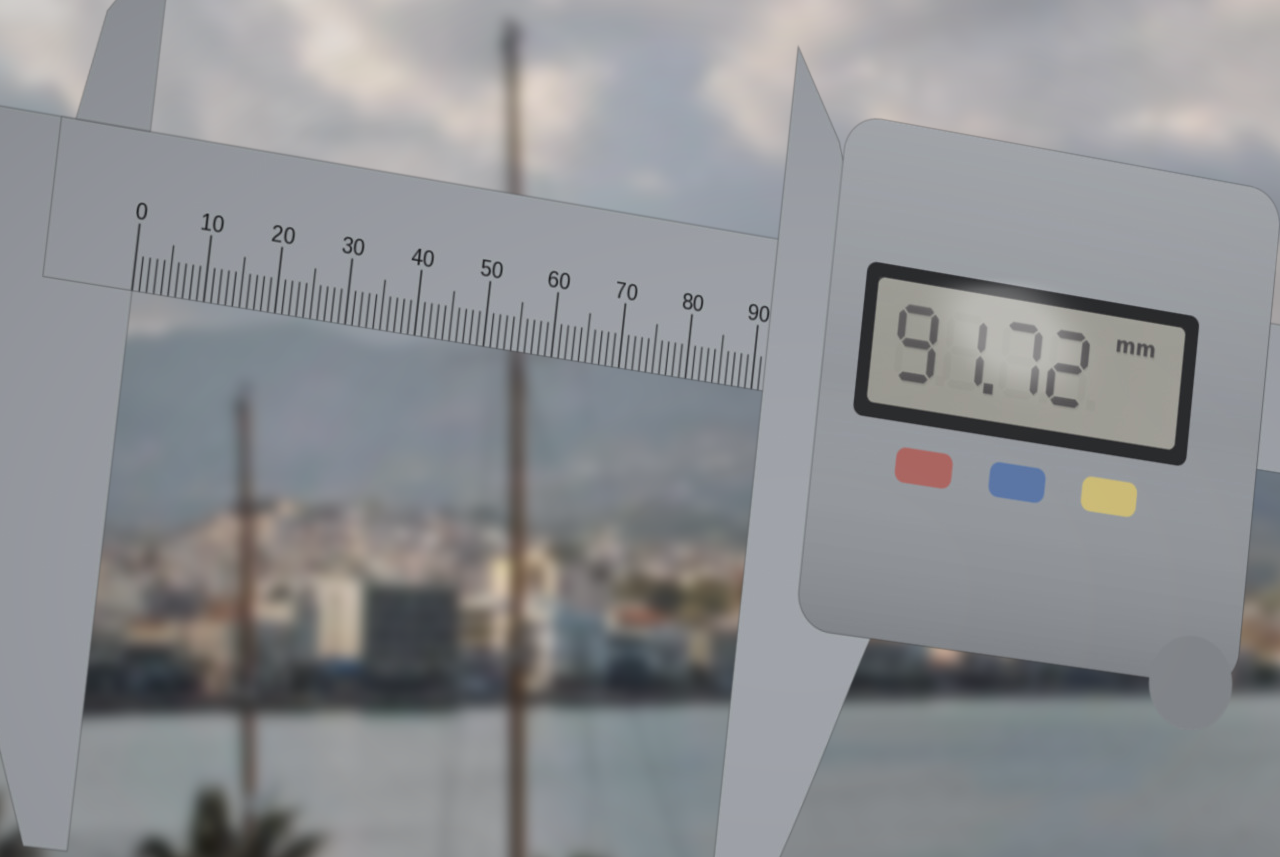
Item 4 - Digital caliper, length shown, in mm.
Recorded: 91.72 mm
